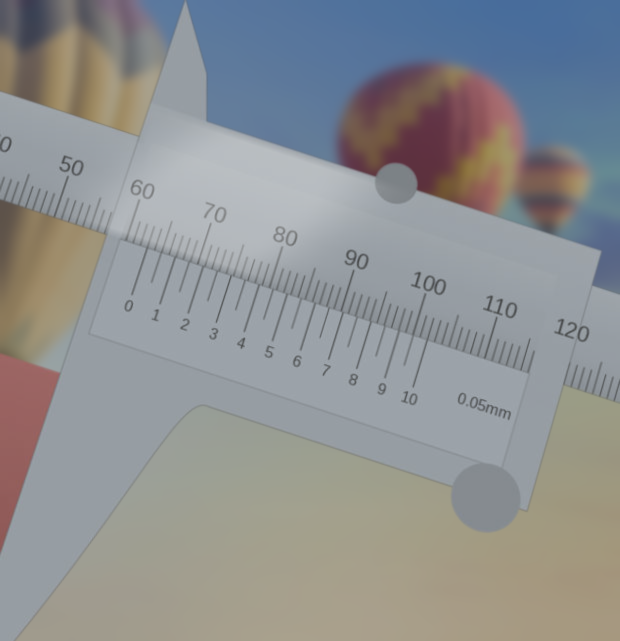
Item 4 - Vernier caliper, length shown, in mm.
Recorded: 63.0 mm
